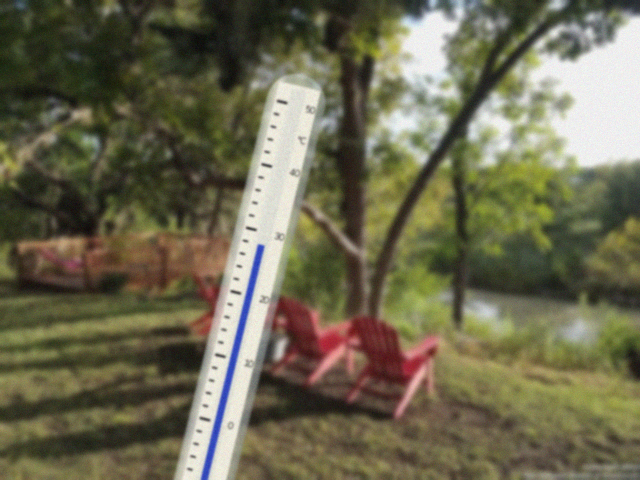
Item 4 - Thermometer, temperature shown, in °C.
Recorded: 28 °C
